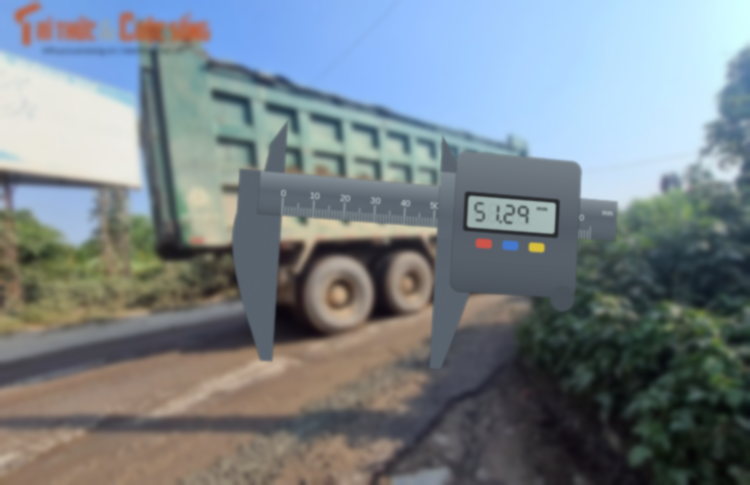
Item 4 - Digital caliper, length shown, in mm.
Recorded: 51.29 mm
